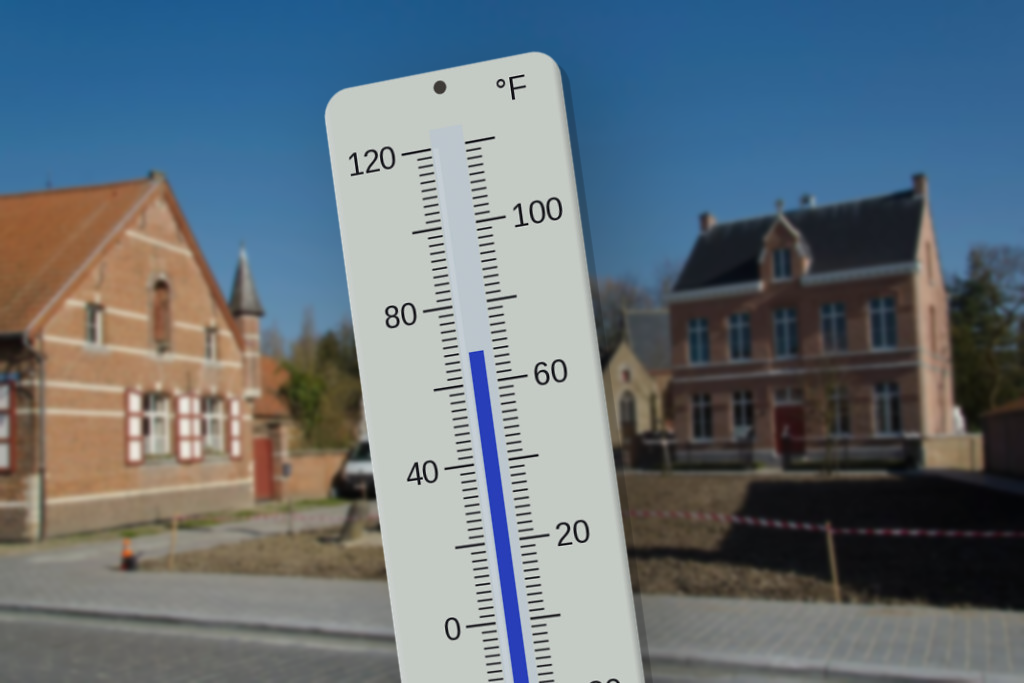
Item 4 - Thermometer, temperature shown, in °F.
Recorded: 68 °F
